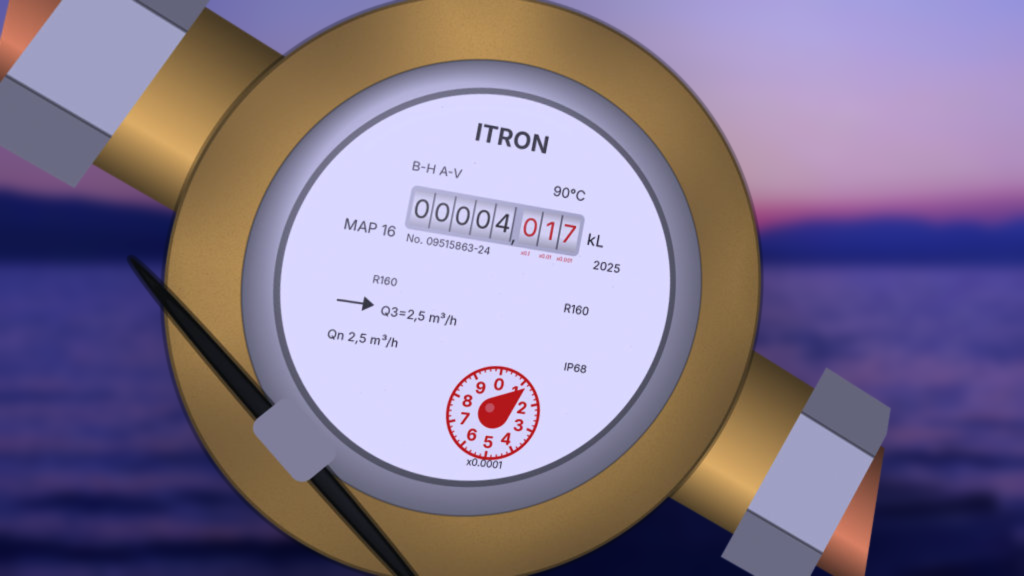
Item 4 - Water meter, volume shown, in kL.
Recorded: 4.0171 kL
